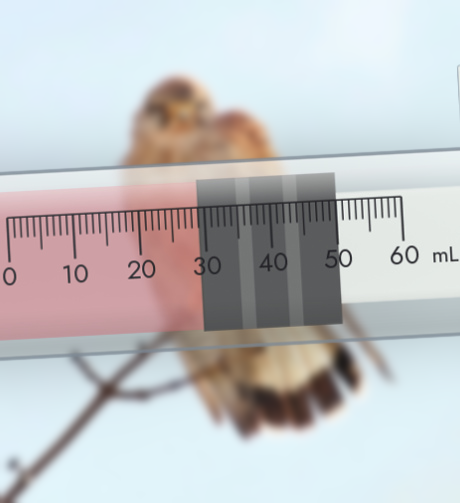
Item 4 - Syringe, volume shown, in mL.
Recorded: 29 mL
